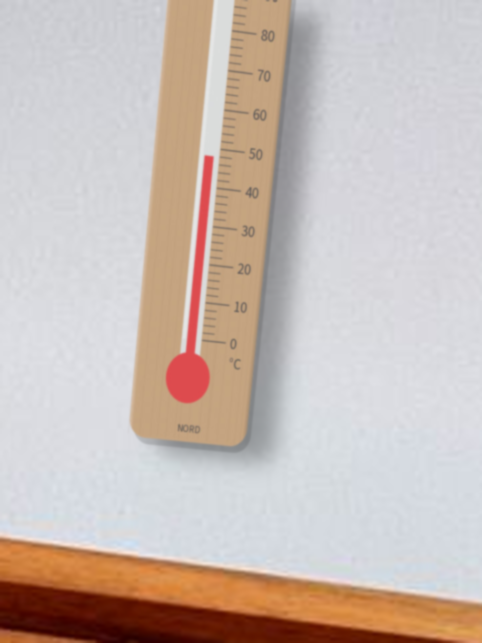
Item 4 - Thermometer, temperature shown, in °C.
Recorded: 48 °C
